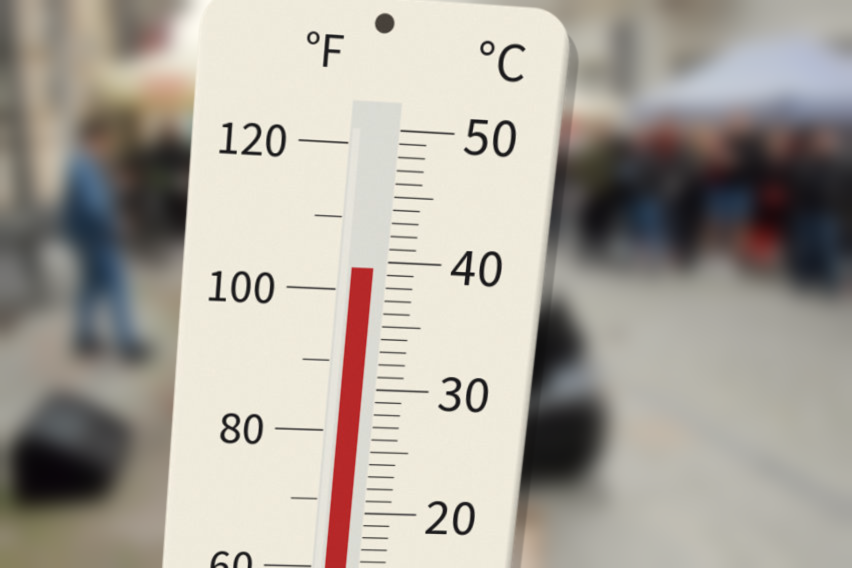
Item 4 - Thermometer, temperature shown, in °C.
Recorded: 39.5 °C
